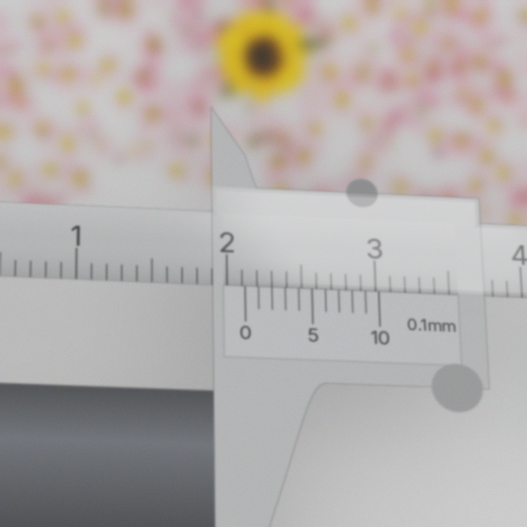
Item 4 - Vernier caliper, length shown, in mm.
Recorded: 21.2 mm
